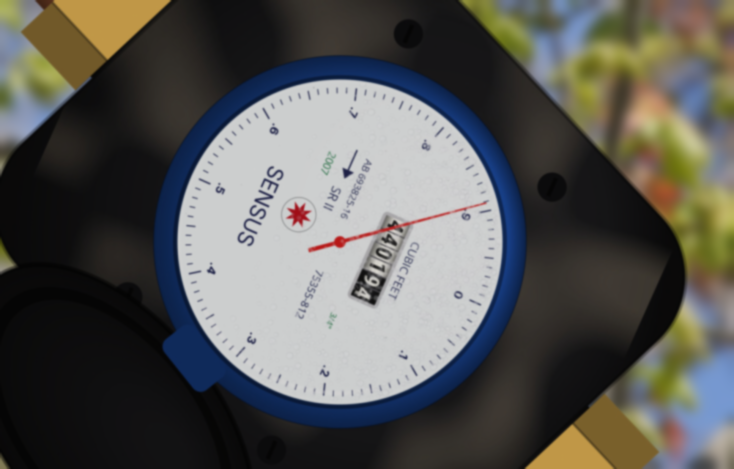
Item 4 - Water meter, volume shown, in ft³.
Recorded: 440193.89 ft³
